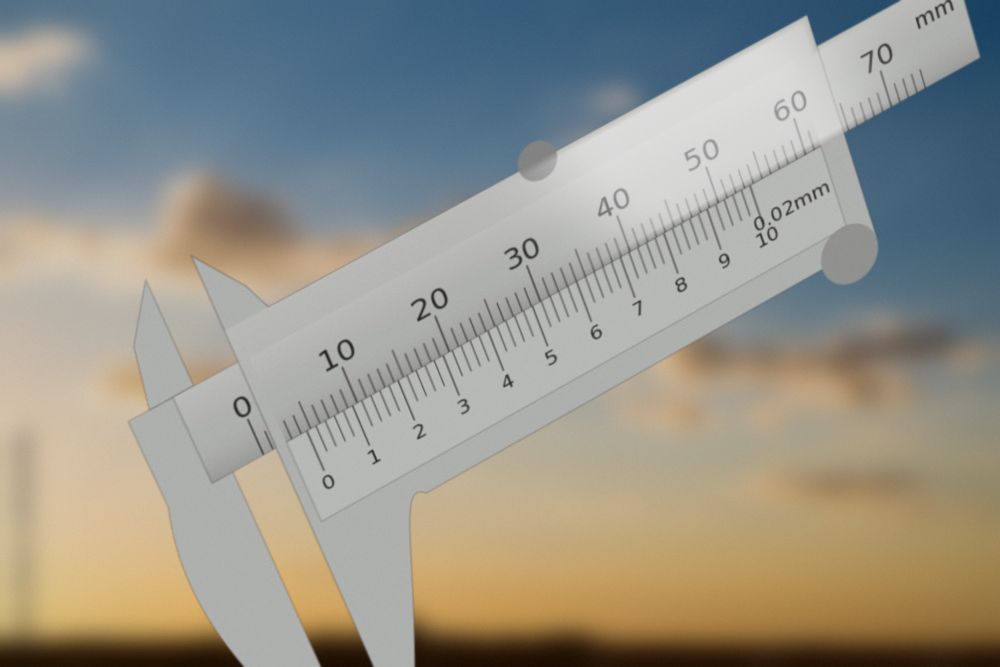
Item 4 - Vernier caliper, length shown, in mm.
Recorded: 4.6 mm
